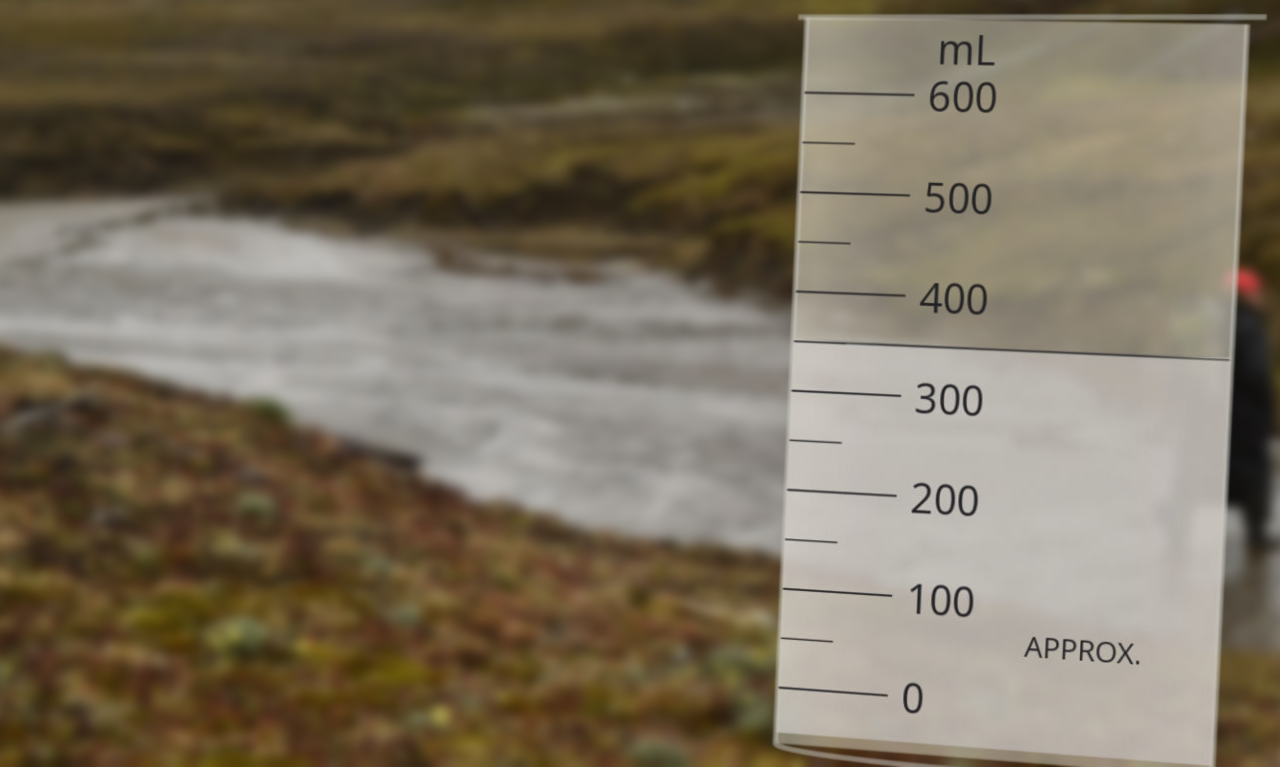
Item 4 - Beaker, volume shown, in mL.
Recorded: 350 mL
